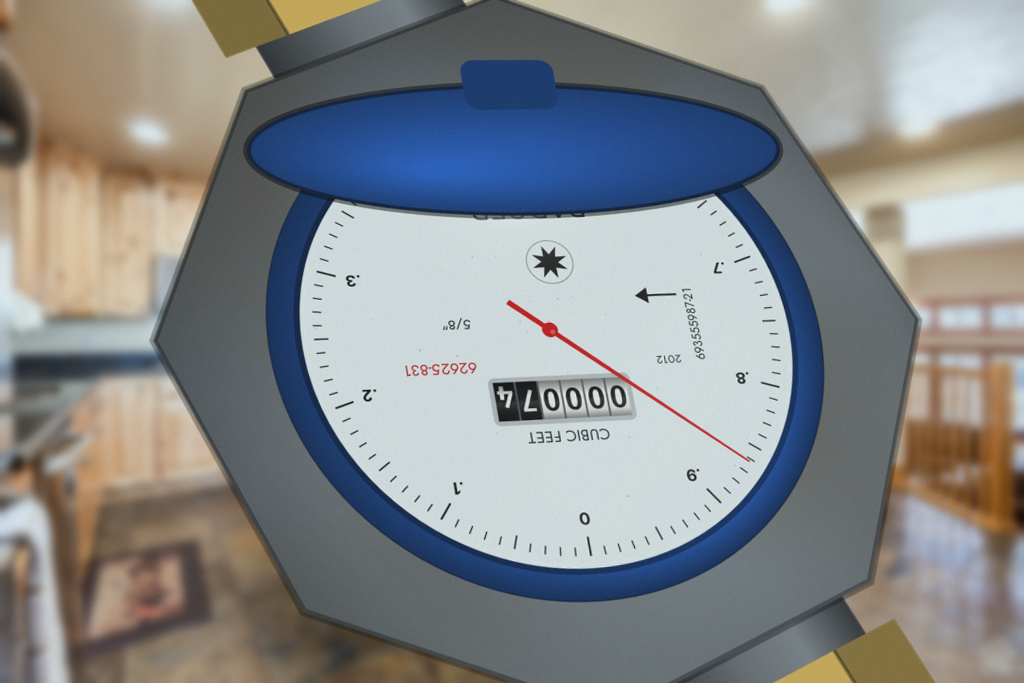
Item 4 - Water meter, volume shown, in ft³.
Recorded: 73.86 ft³
